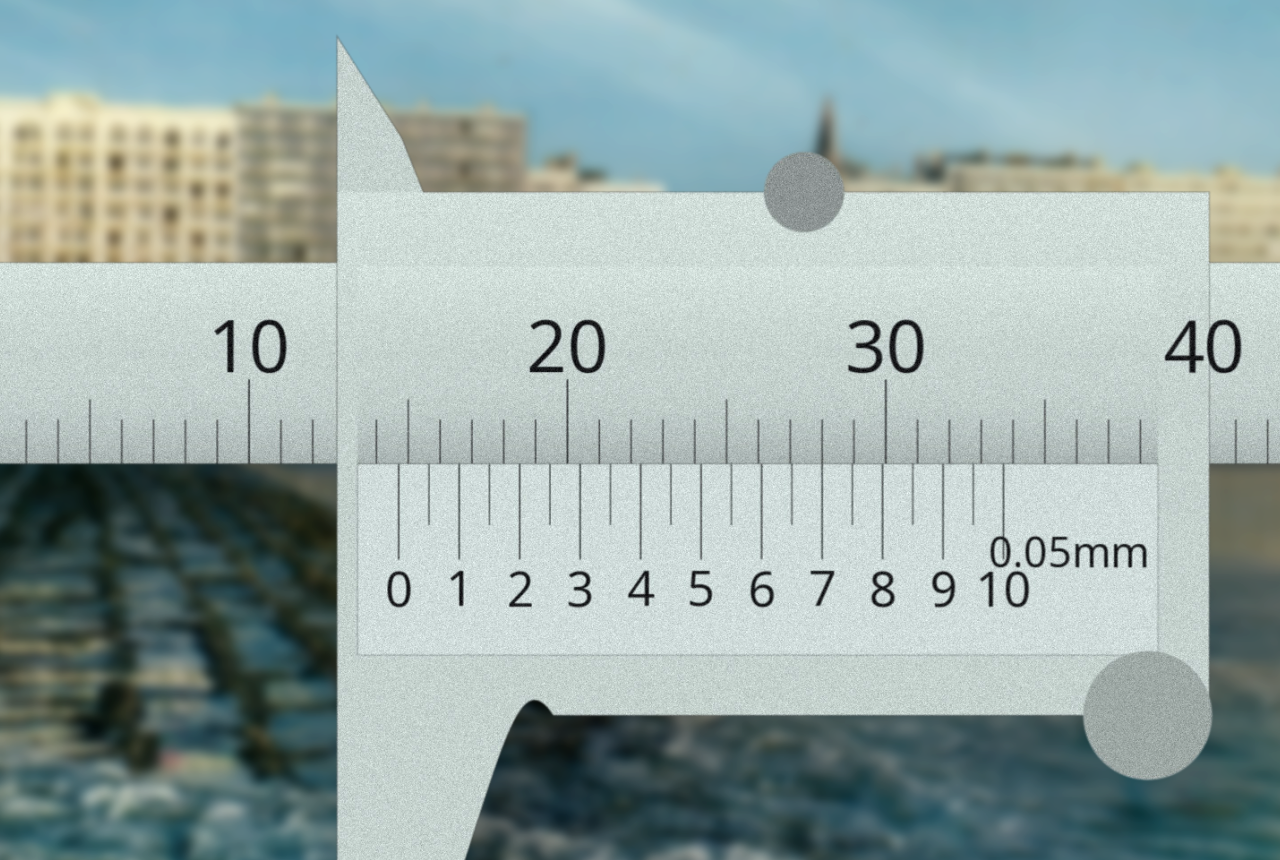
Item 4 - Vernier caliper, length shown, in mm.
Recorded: 14.70 mm
